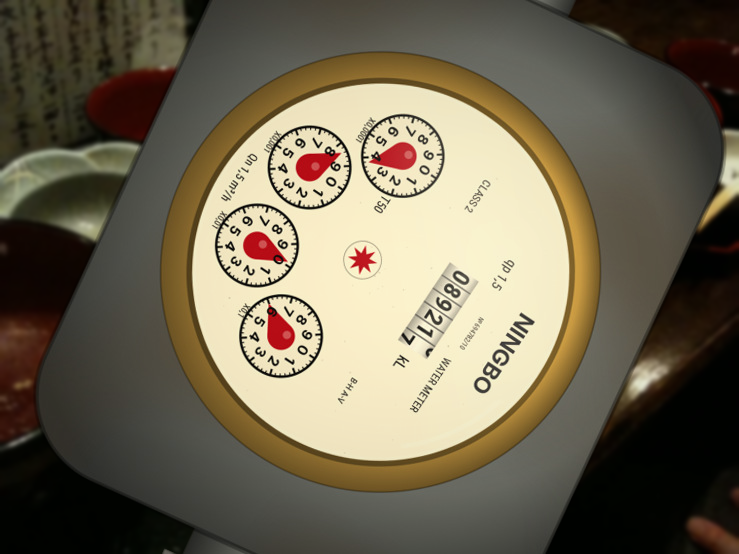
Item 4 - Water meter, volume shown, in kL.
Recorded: 89216.5983 kL
